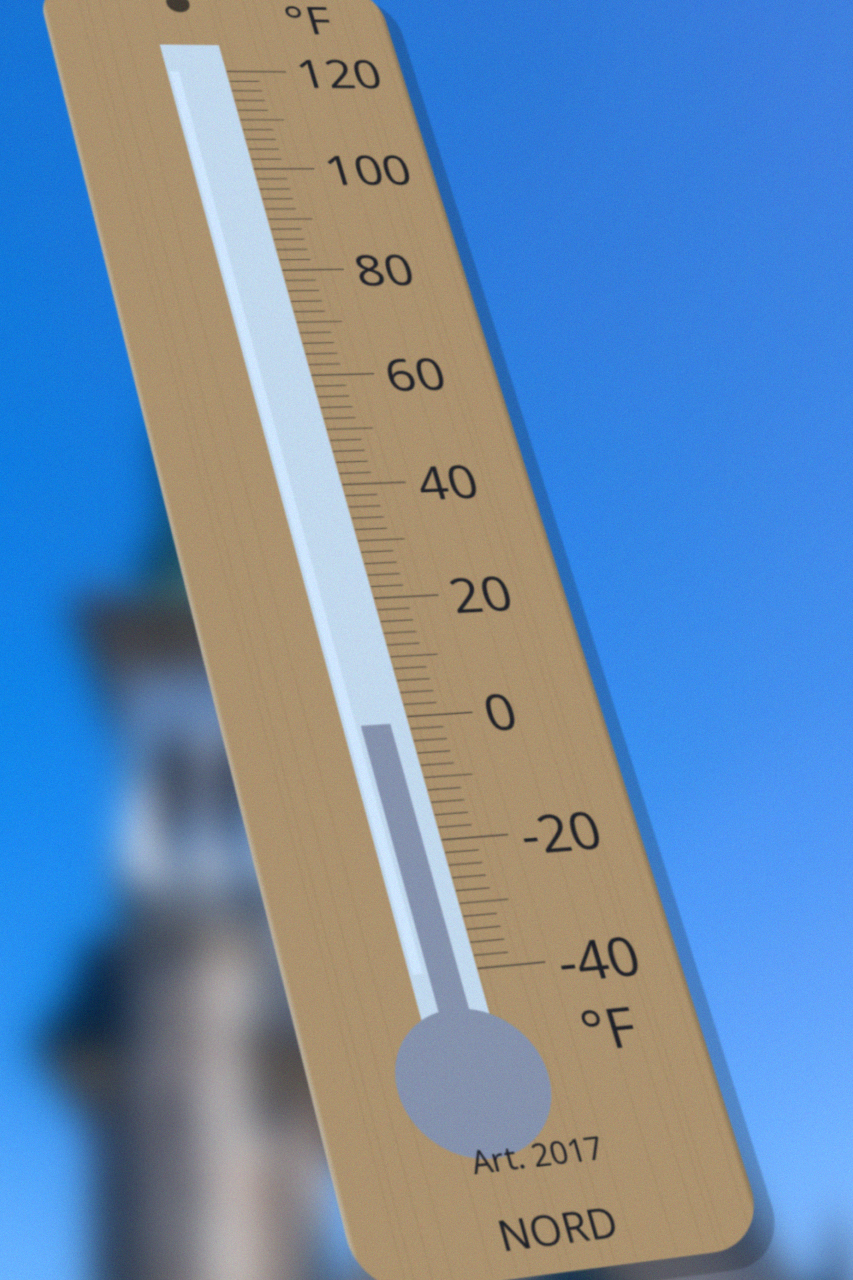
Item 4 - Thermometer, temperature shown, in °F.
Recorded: -1 °F
